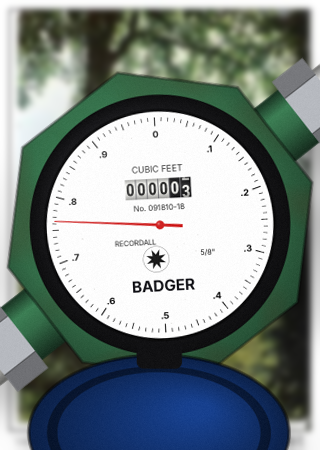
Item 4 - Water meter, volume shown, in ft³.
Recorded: 2.76 ft³
